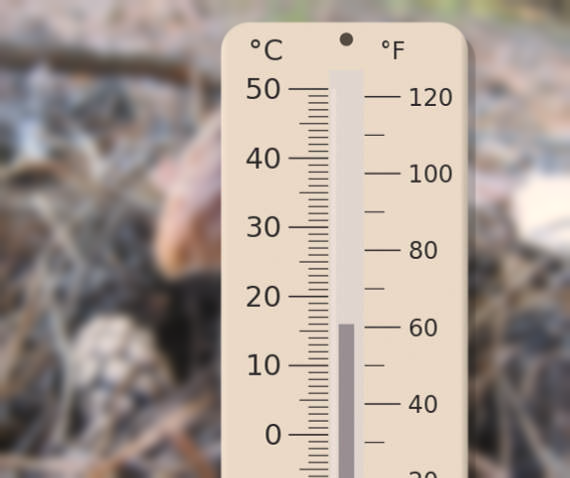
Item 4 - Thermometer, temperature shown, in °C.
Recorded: 16 °C
